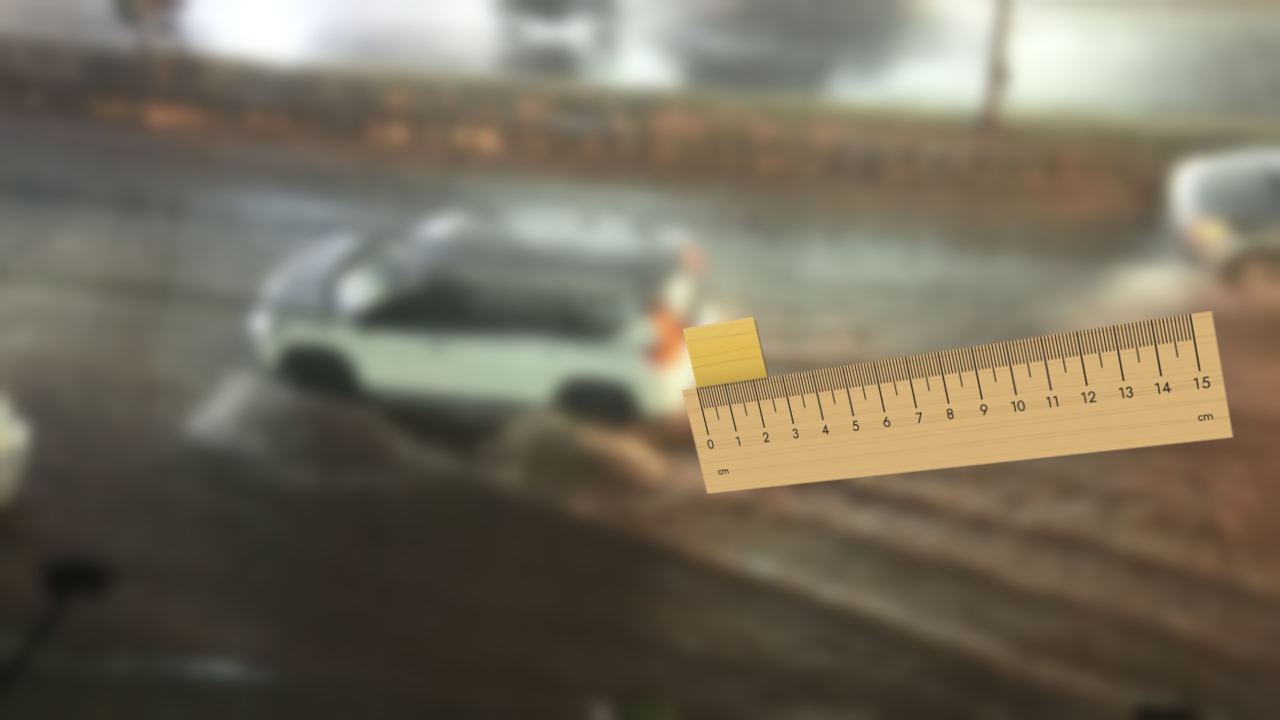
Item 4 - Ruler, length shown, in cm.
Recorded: 2.5 cm
